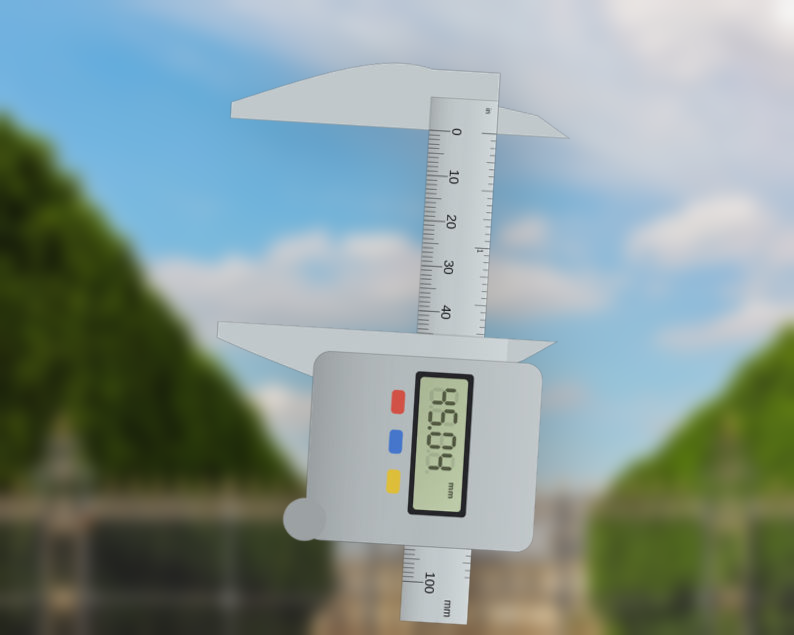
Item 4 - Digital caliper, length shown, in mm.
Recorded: 45.04 mm
